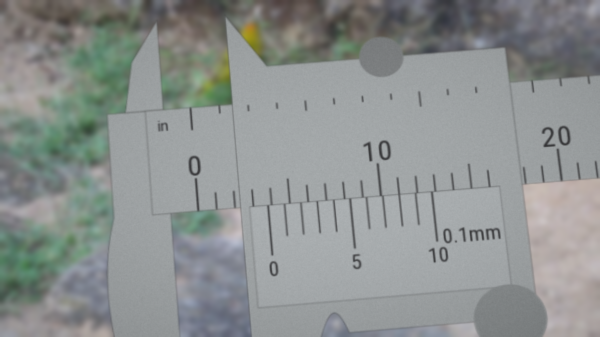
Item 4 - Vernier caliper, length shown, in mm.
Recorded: 3.8 mm
